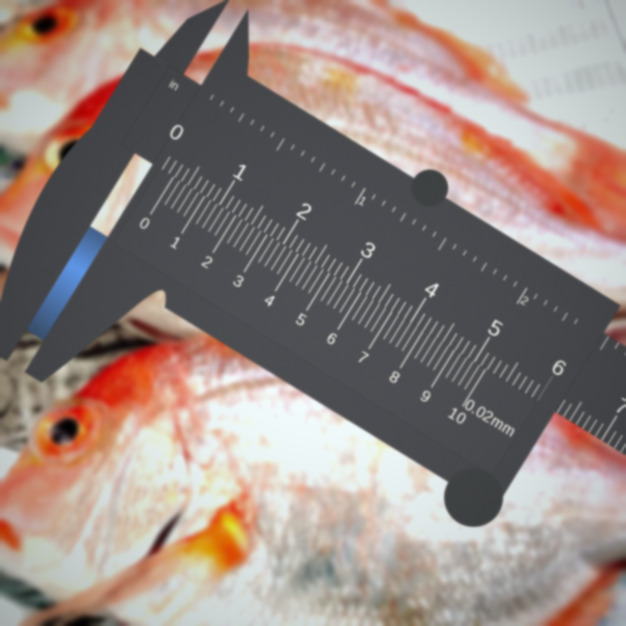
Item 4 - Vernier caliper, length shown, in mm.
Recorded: 2.8 mm
